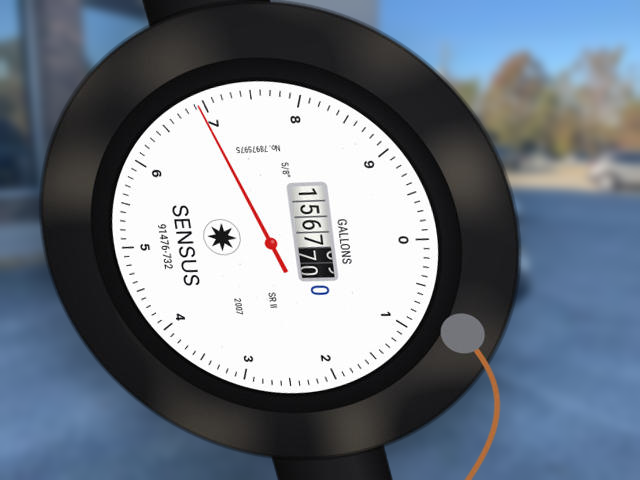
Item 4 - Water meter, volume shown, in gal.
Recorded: 1567696.9 gal
